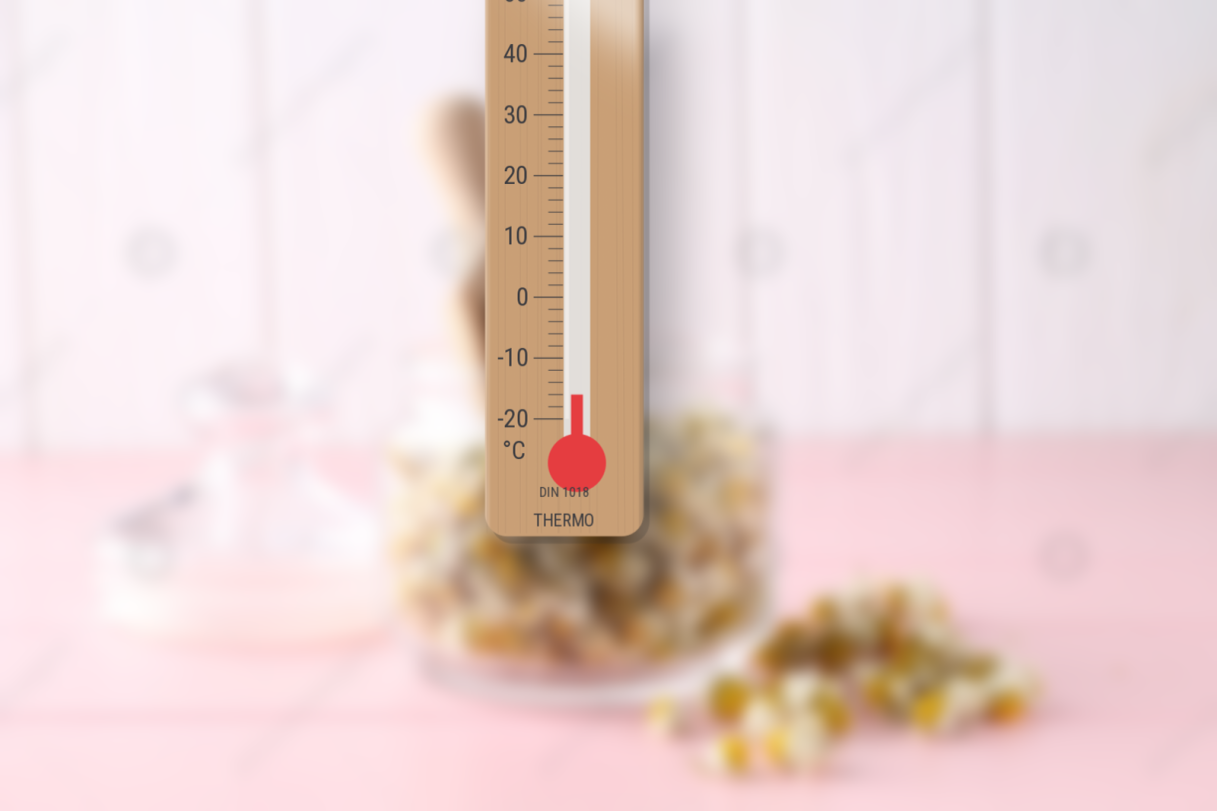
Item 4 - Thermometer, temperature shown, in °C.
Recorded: -16 °C
